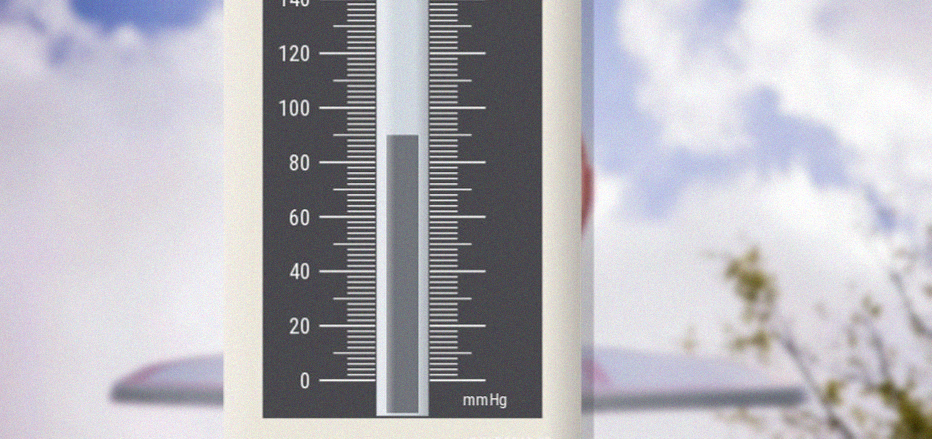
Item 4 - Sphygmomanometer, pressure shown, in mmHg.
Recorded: 90 mmHg
